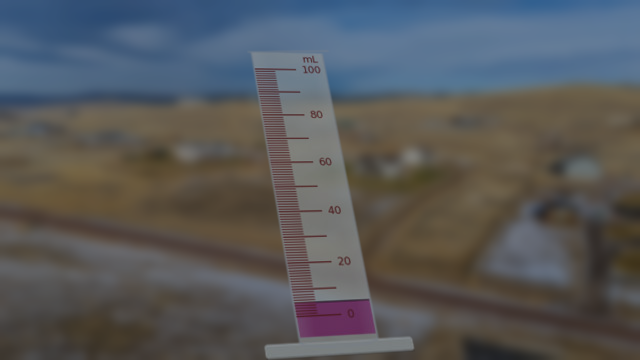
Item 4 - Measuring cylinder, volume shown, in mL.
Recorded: 5 mL
